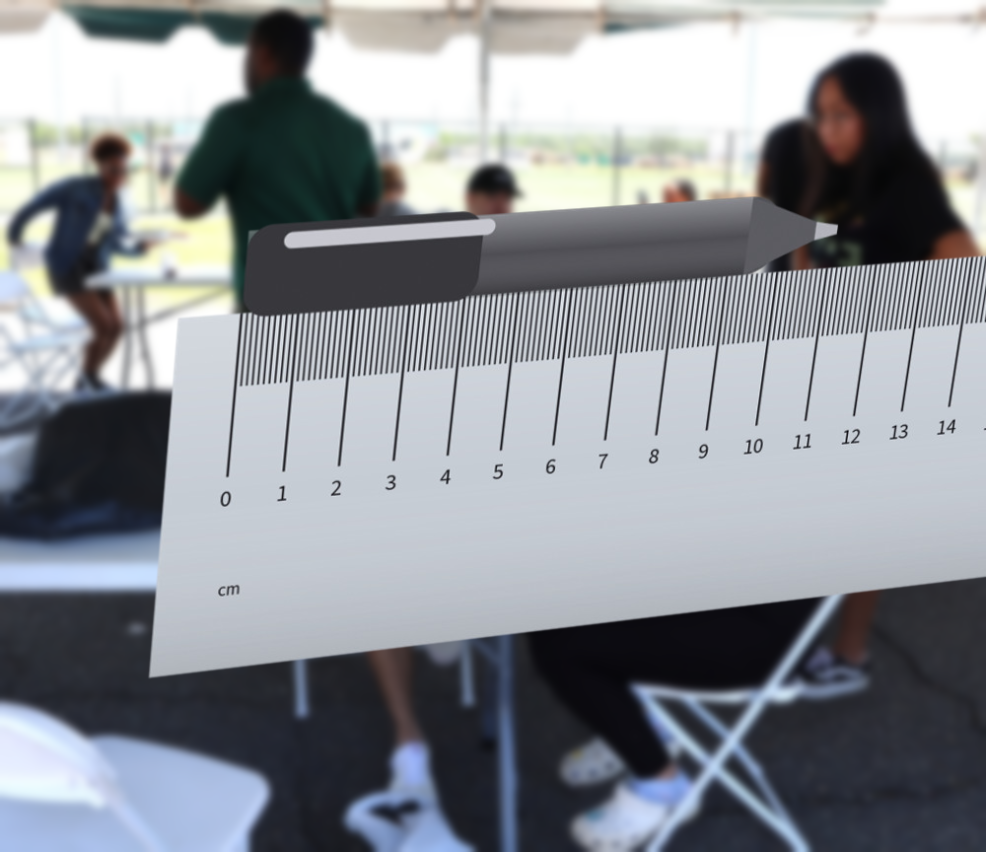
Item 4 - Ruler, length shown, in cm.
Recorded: 11.1 cm
